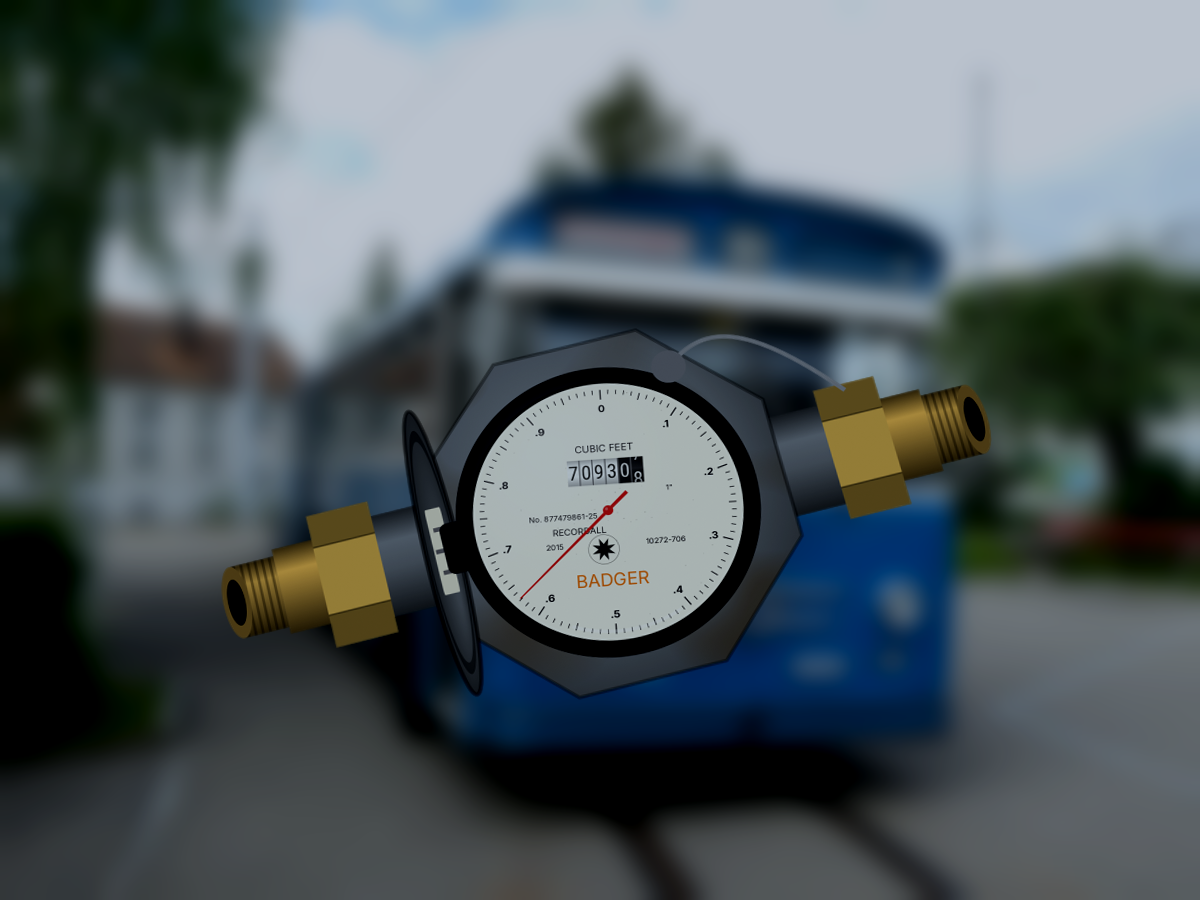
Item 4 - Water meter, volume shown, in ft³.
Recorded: 709307.63 ft³
